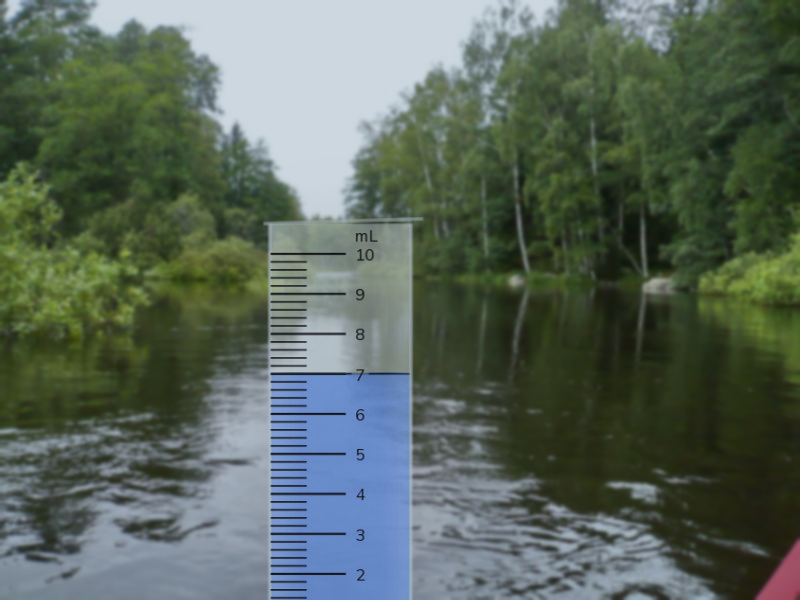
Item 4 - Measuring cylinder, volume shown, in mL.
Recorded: 7 mL
